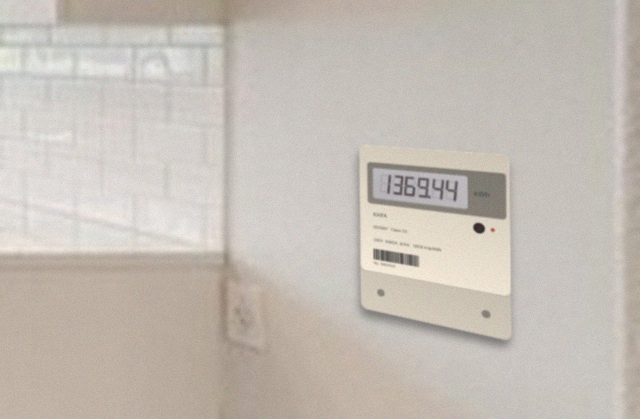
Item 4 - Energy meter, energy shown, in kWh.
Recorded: 1369.44 kWh
